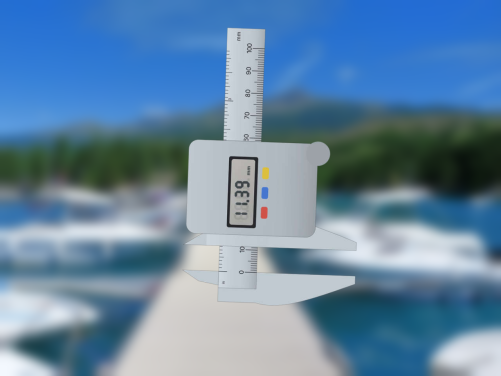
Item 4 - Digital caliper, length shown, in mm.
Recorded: 11.39 mm
